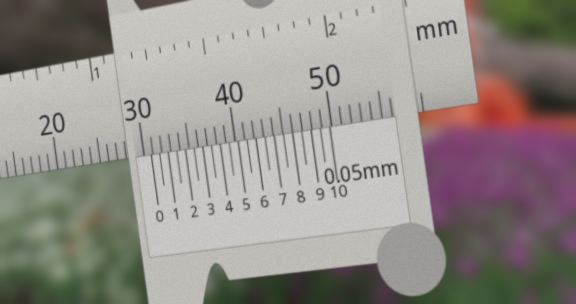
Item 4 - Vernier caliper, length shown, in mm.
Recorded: 30.8 mm
